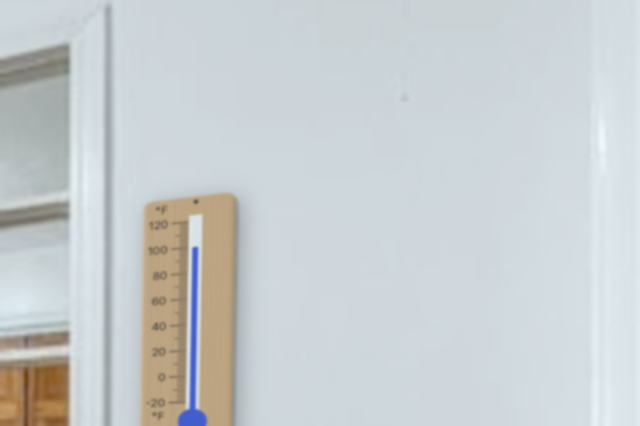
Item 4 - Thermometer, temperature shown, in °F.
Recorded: 100 °F
